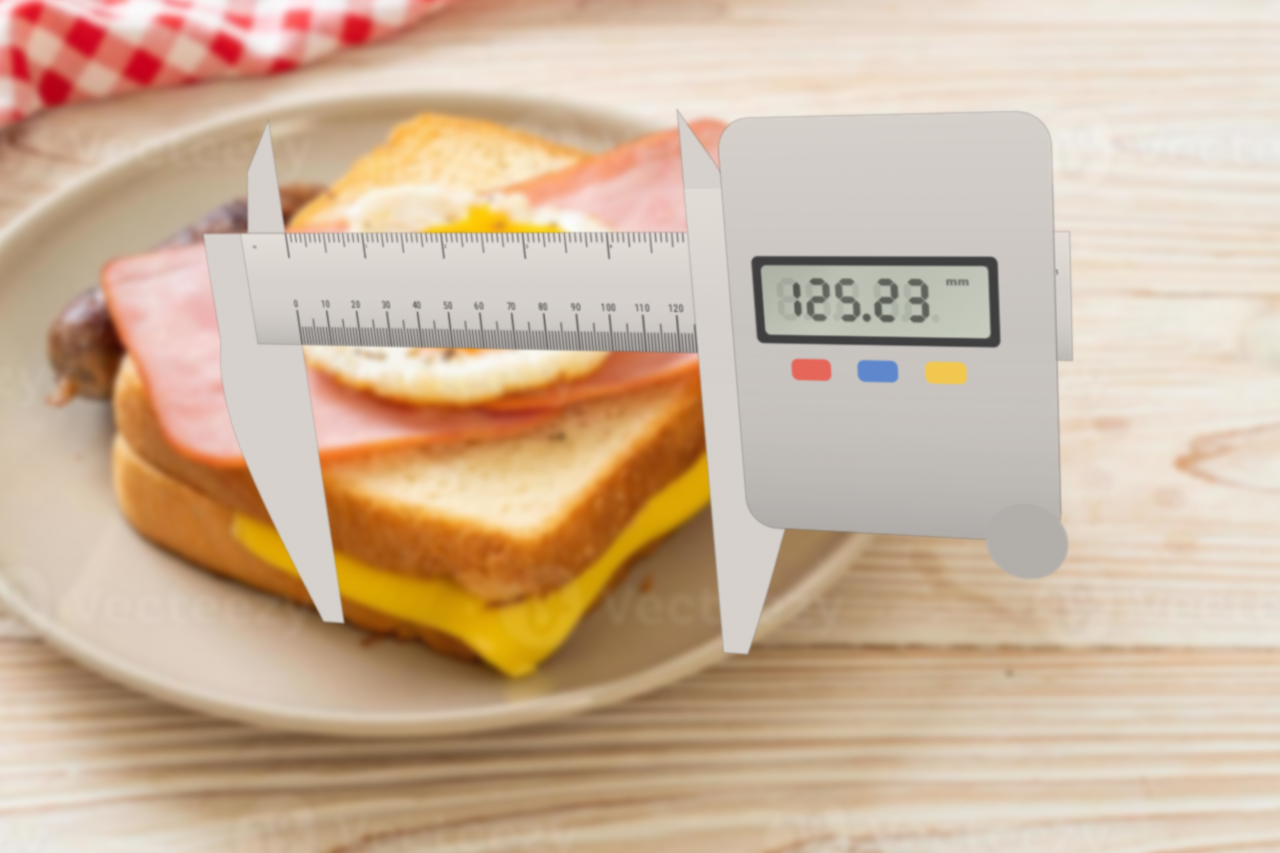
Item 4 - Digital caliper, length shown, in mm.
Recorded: 125.23 mm
